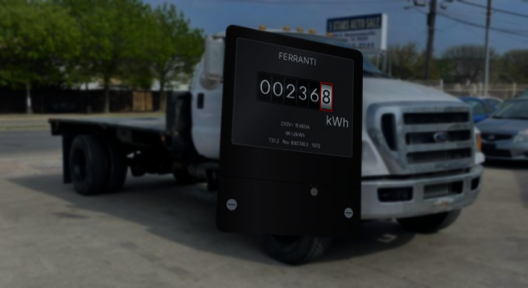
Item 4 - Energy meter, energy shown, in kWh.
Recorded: 236.8 kWh
